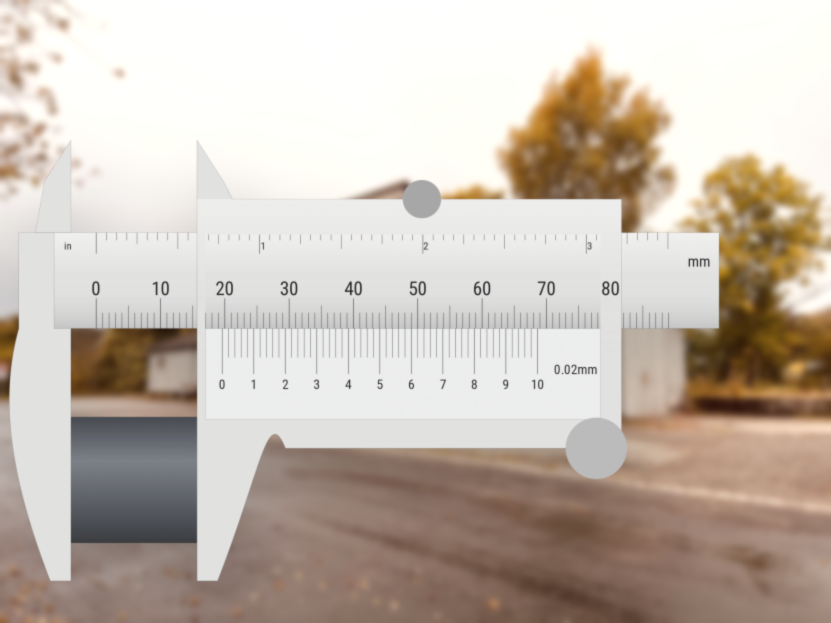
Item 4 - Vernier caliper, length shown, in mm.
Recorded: 19.6 mm
